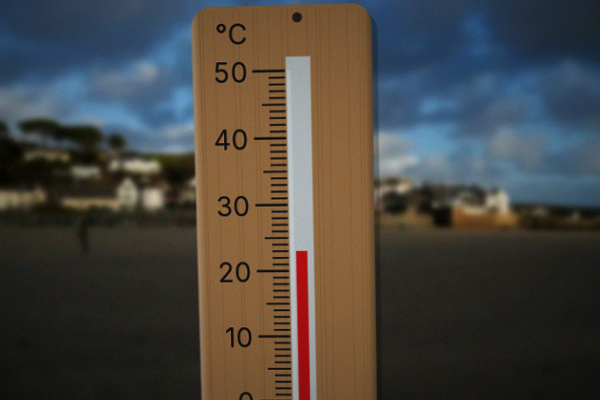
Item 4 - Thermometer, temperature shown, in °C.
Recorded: 23 °C
